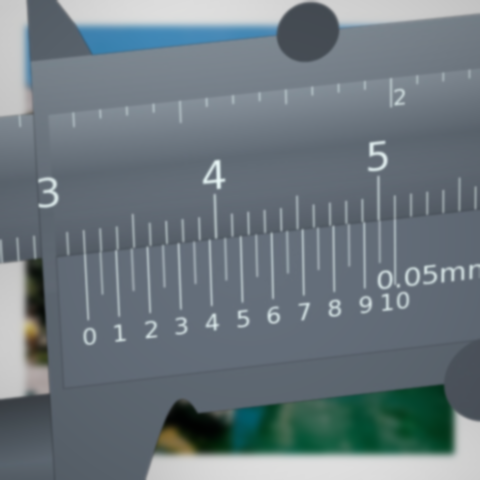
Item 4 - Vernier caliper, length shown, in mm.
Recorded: 32.0 mm
